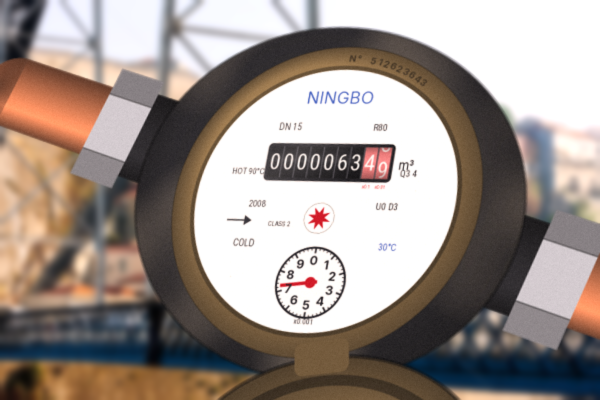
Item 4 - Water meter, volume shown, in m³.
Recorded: 63.487 m³
